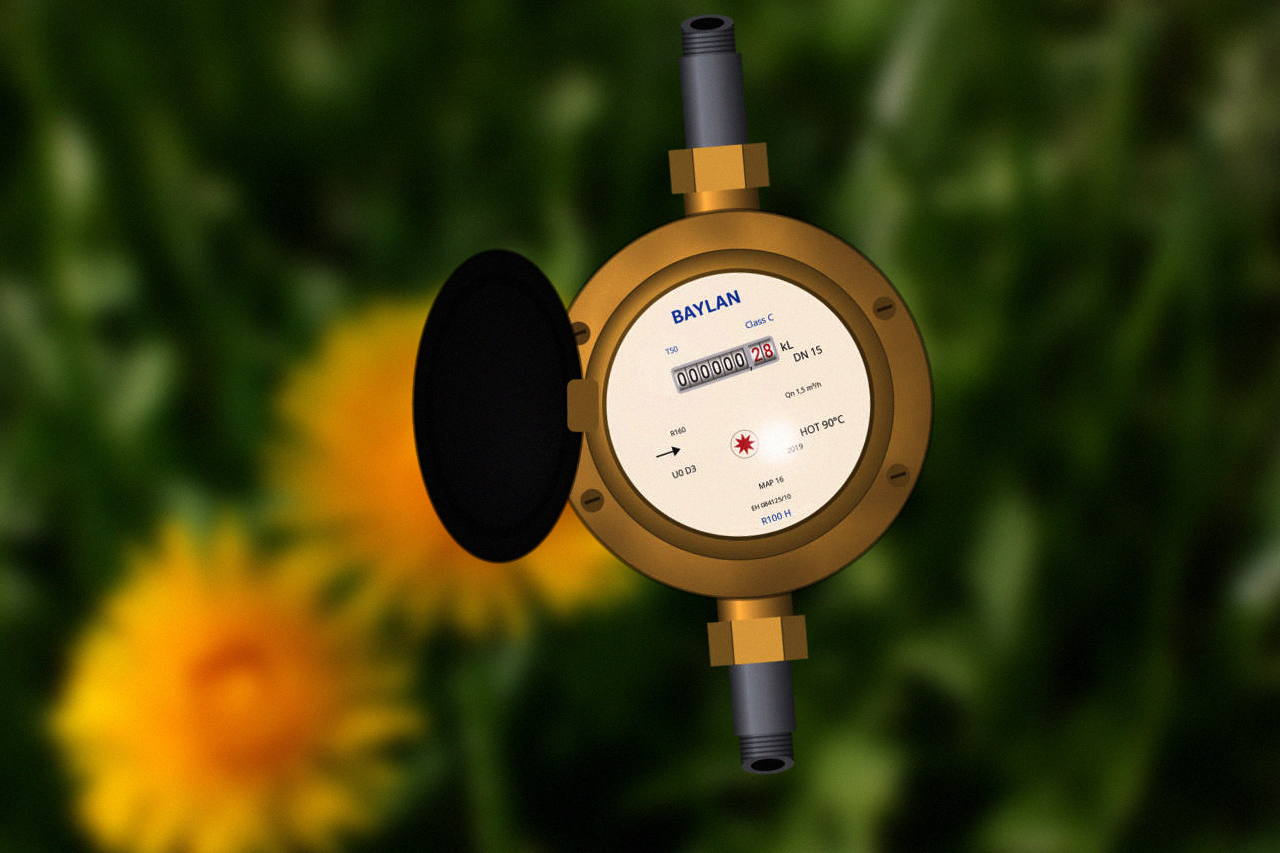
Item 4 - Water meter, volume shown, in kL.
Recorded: 0.28 kL
